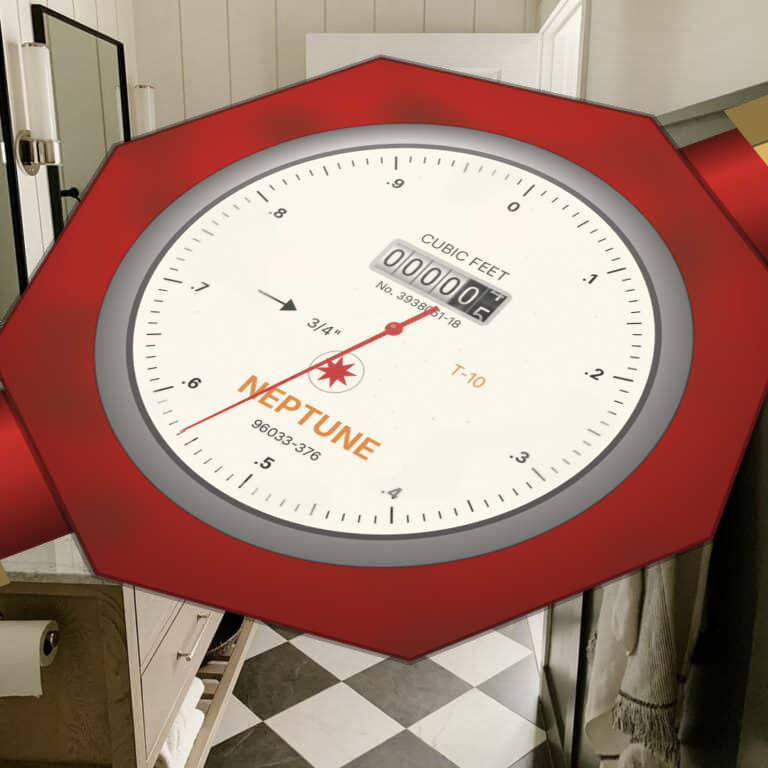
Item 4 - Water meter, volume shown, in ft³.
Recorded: 4.56 ft³
